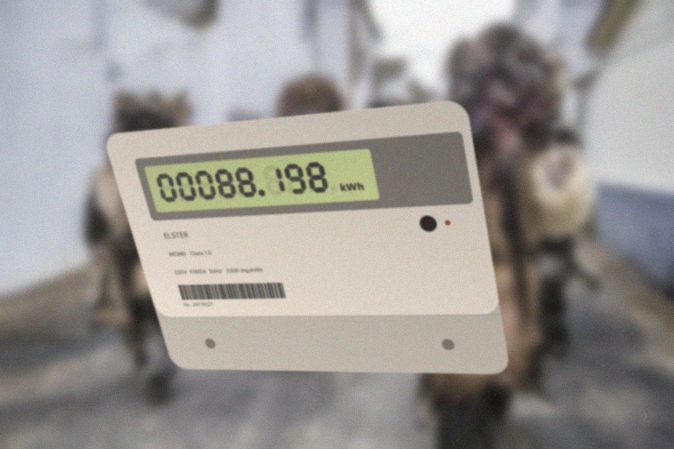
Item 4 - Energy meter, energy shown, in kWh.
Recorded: 88.198 kWh
